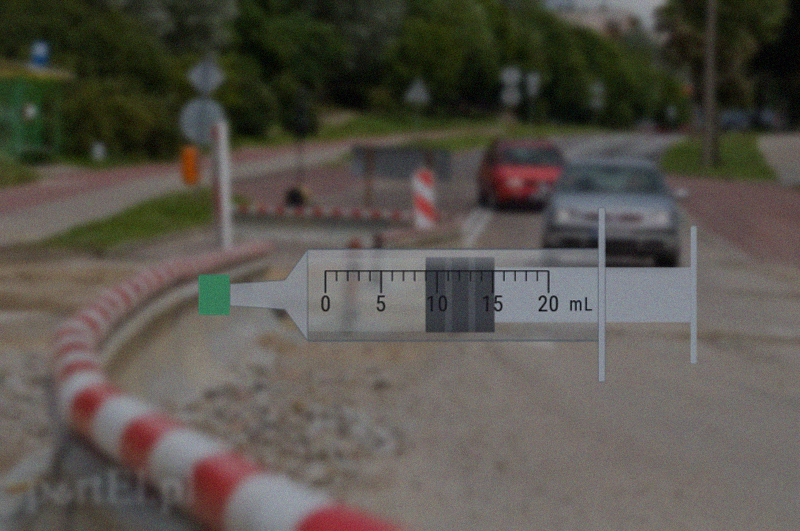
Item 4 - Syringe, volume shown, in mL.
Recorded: 9 mL
